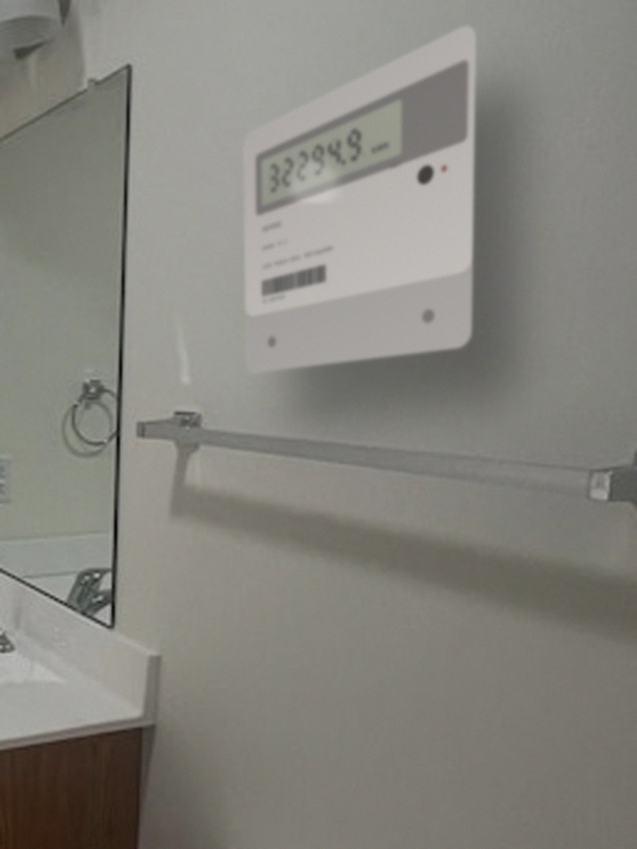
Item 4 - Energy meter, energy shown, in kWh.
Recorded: 32294.9 kWh
